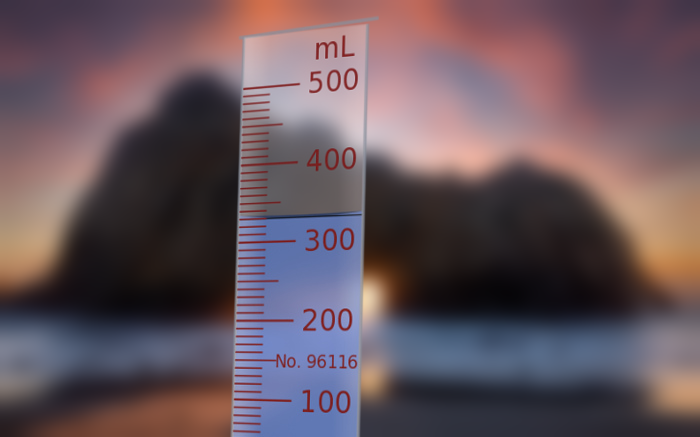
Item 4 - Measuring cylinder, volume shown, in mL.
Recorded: 330 mL
